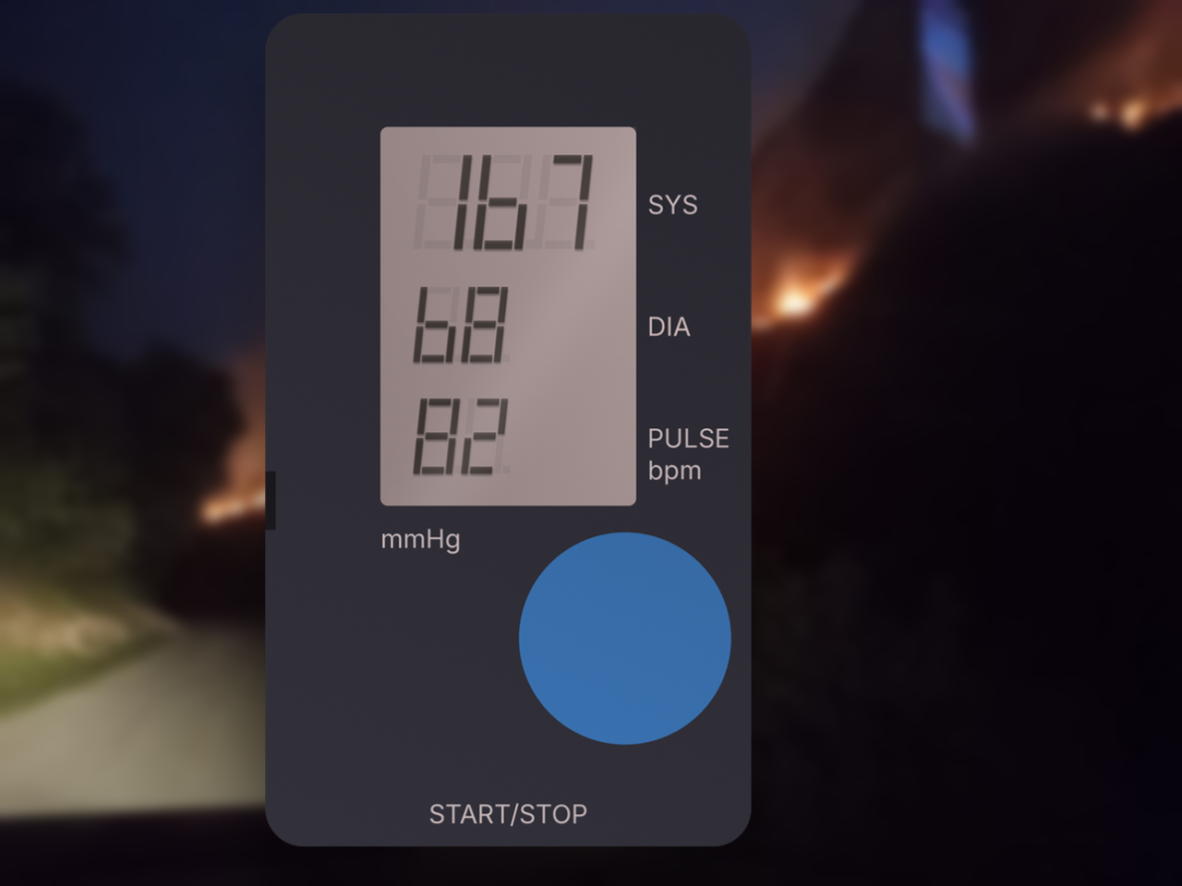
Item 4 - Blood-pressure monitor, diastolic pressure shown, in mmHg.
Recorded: 68 mmHg
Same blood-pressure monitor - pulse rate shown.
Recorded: 82 bpm
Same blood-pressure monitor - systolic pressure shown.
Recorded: 167 mmHg
